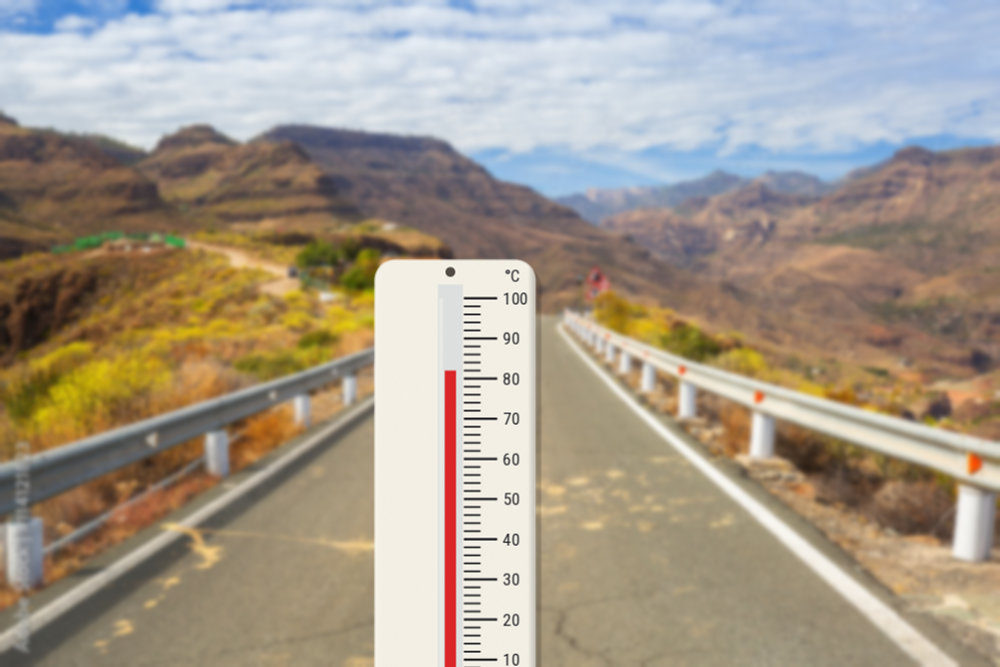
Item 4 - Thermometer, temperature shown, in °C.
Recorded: 82 °C
